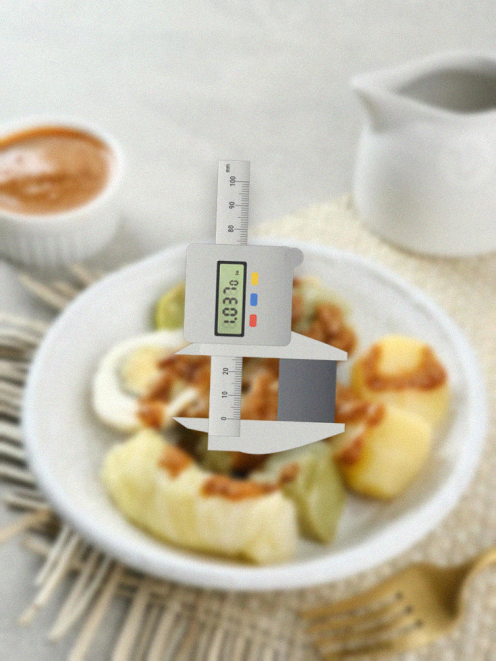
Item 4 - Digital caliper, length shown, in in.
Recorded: 1.0370 in
